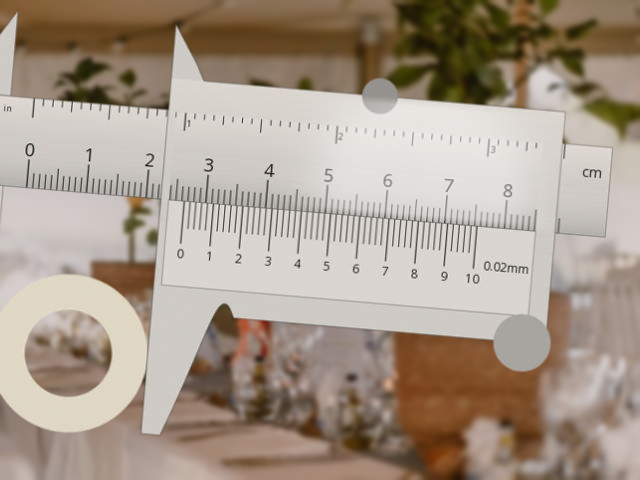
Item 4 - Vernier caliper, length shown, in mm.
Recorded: 26.4 mm
